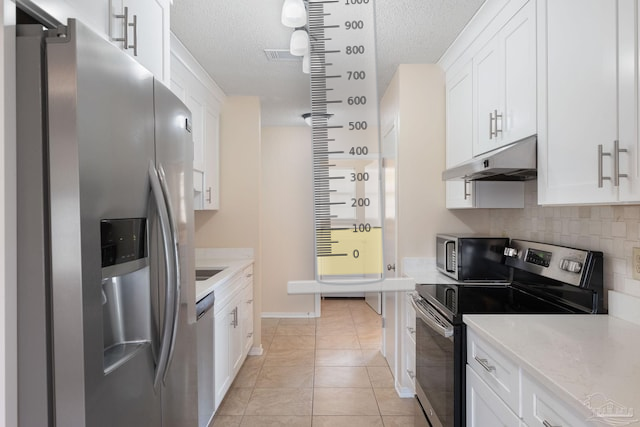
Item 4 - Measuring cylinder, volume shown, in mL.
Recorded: 100 mL
